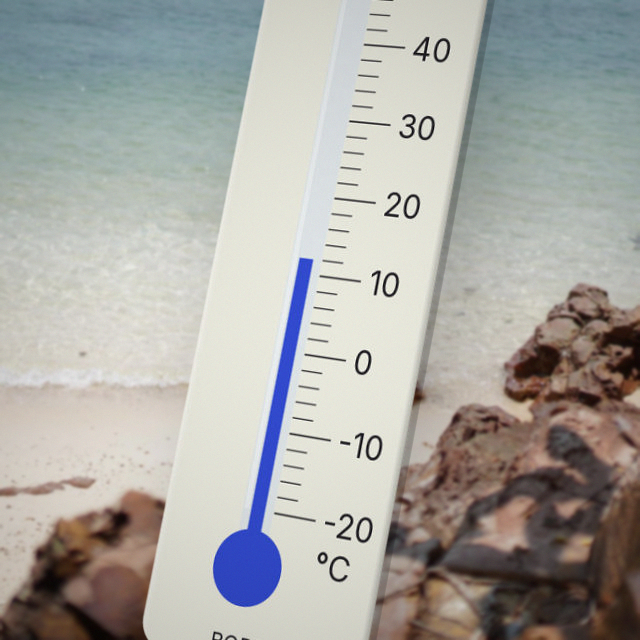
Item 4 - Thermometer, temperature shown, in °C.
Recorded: 12 °C
